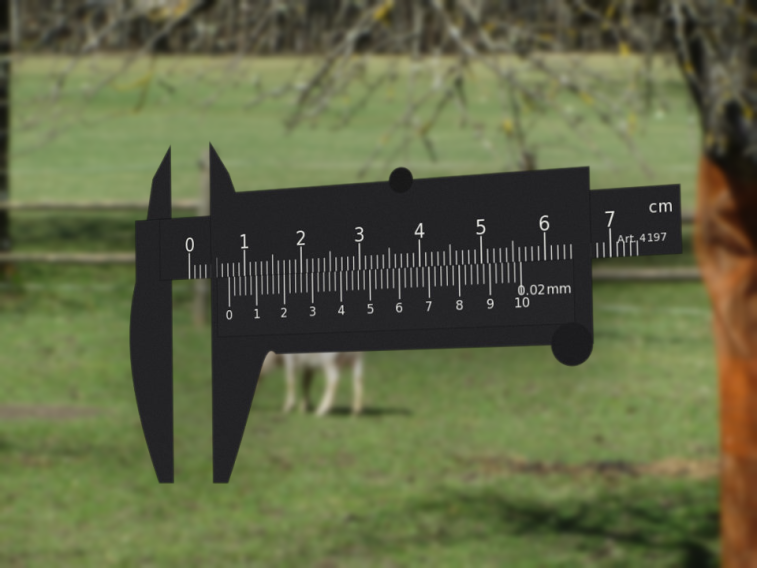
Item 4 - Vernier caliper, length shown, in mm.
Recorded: 7.2 mm
